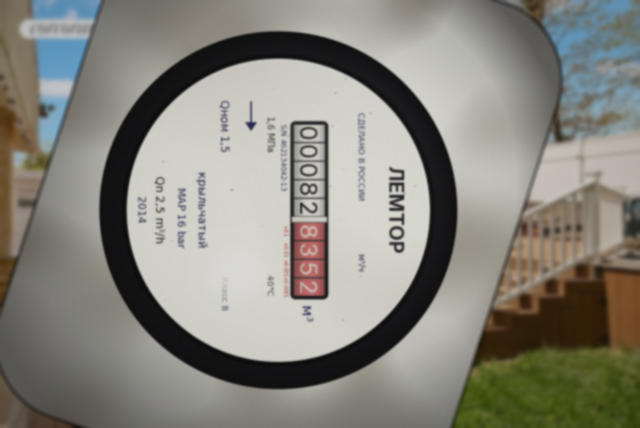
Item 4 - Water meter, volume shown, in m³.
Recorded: 82.8352 m³
